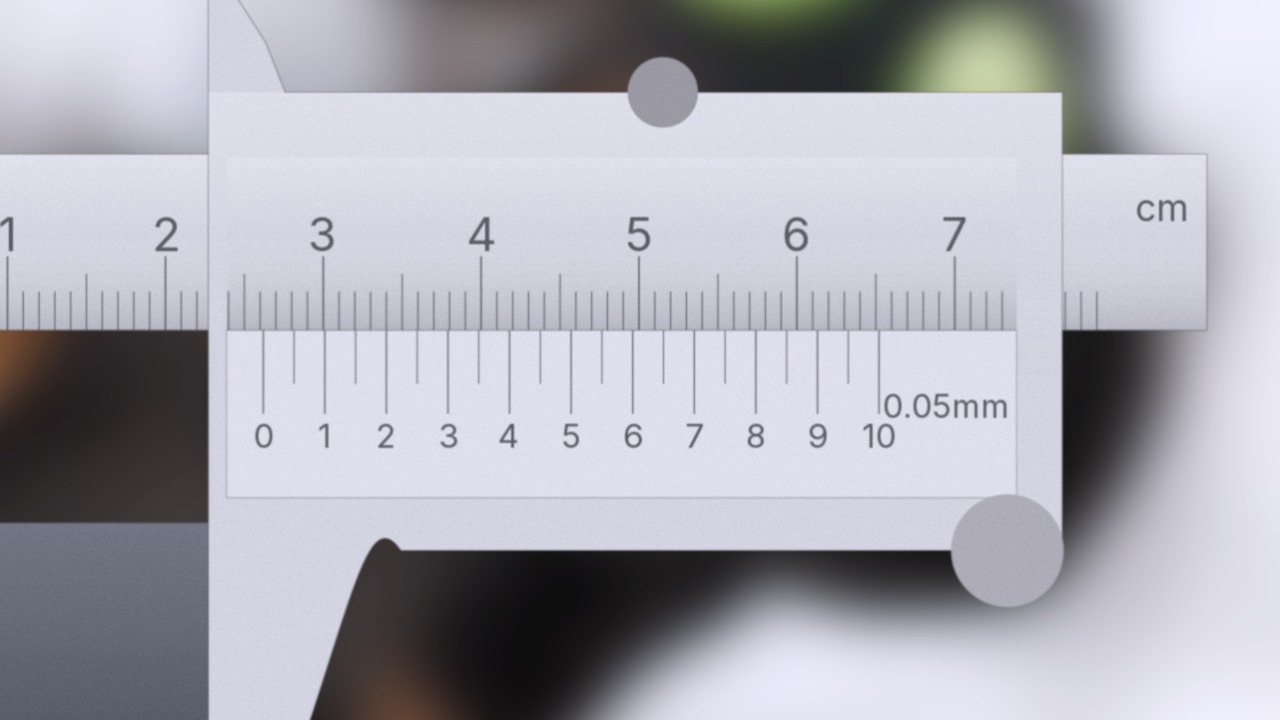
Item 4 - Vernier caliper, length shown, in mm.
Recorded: 26.2 mm
